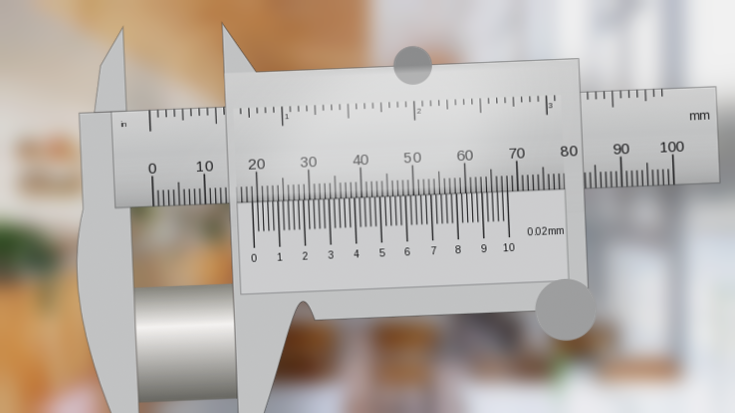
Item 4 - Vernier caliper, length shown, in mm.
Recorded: 19.0 mm
